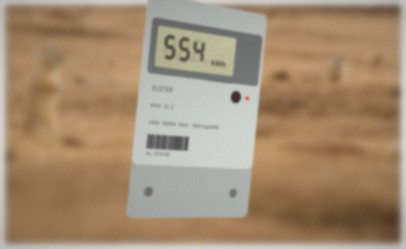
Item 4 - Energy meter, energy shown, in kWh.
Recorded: 554 kWh
